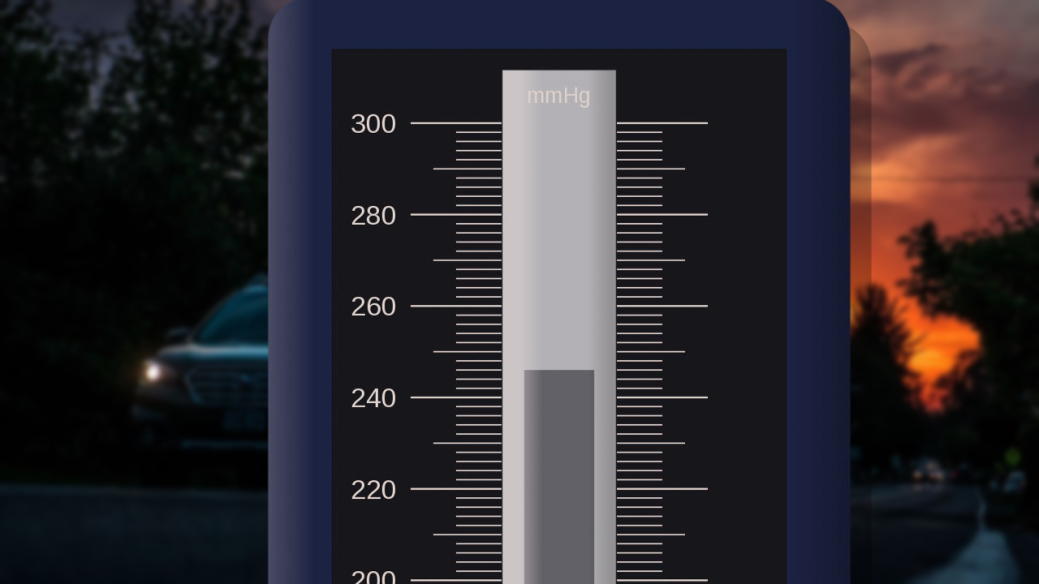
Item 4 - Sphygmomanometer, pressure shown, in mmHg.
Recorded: 246 mmHg
